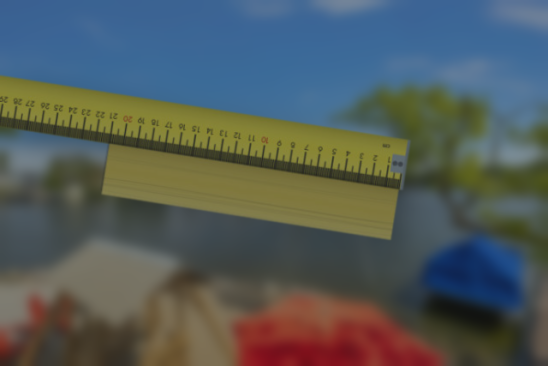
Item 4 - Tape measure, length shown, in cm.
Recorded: 21 cm
